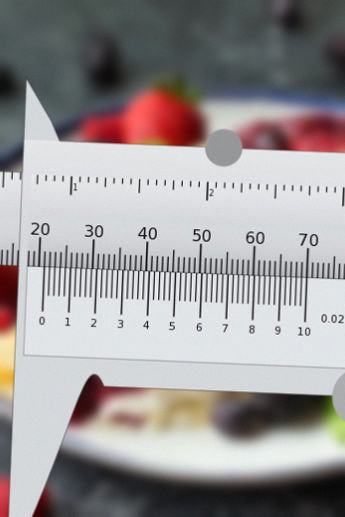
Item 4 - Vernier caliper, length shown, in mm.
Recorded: 21.0 mm
